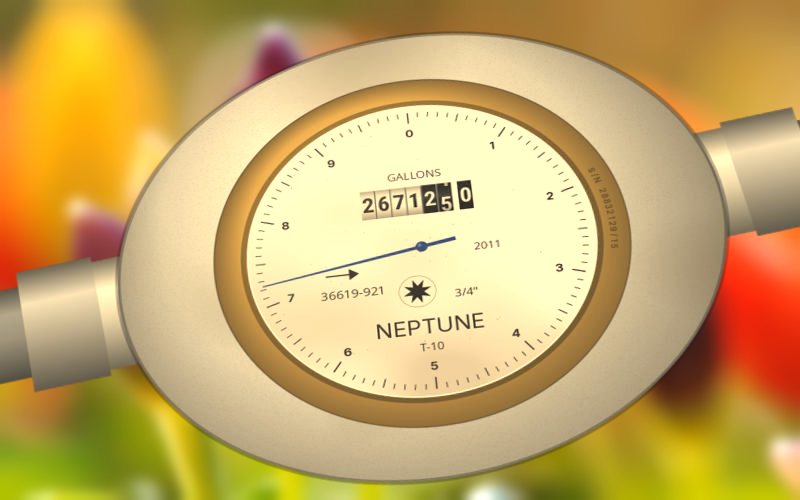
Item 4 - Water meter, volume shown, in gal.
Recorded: 2671247.2 gal
